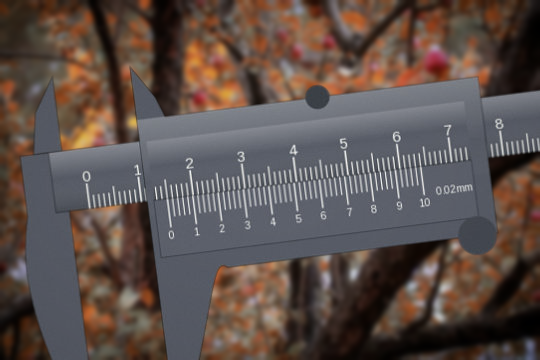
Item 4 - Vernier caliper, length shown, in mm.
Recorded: 15.0 mm
